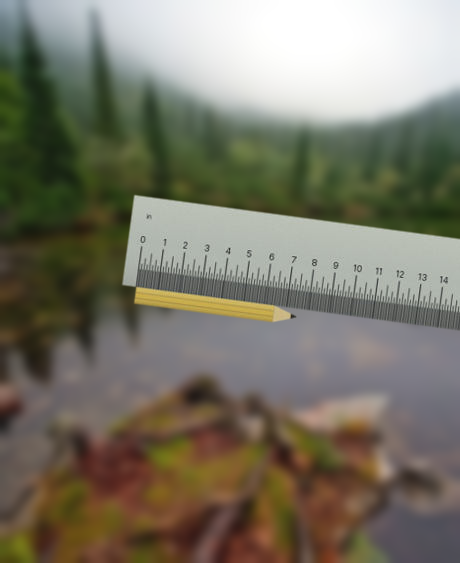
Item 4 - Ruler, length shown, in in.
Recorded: 7.5 in
